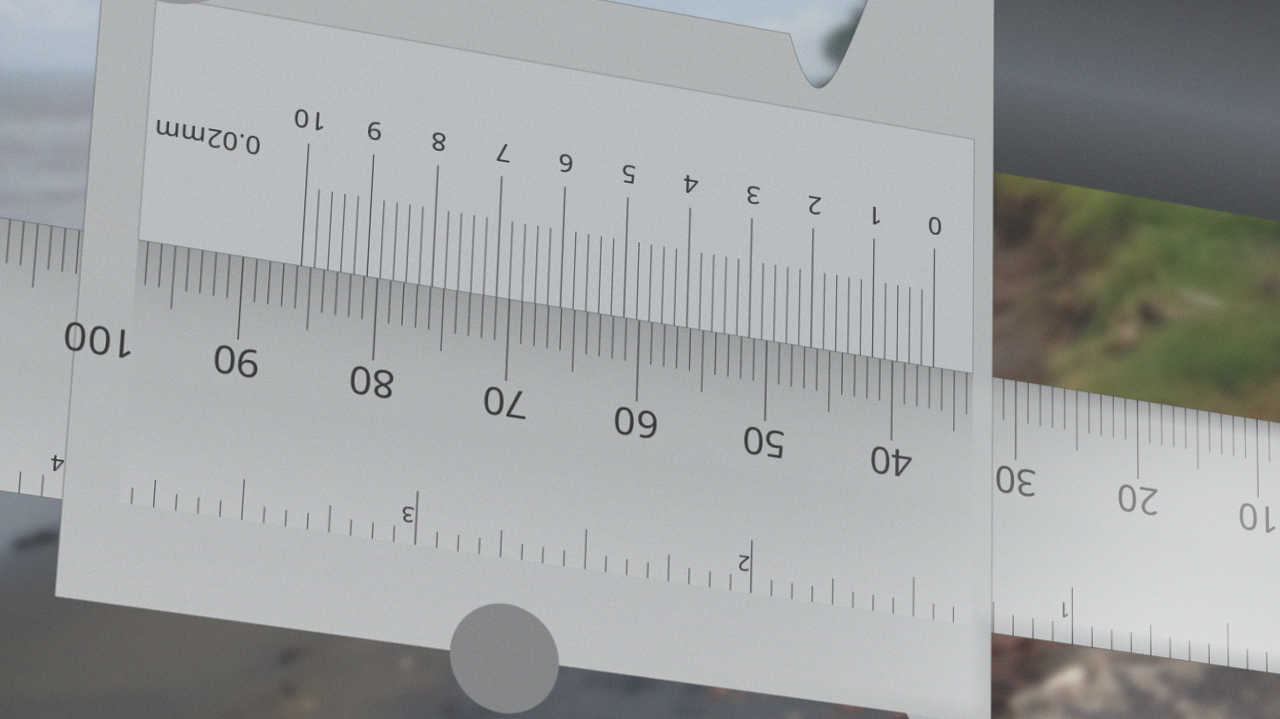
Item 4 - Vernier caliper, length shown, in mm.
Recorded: 36.7 mm
